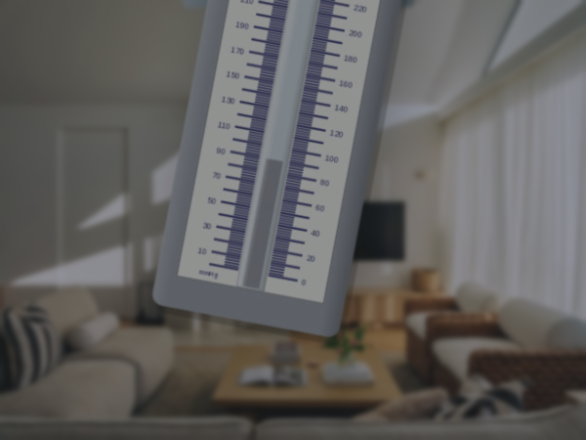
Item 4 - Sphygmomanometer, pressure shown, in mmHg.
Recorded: 90 mmHg
